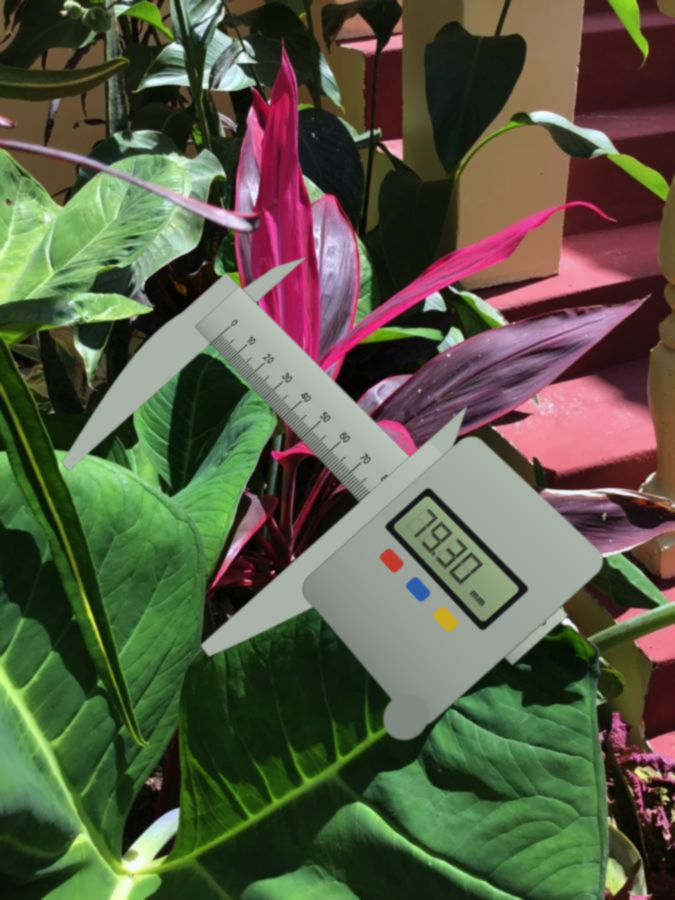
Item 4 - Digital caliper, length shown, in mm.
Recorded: 79.30 mm
